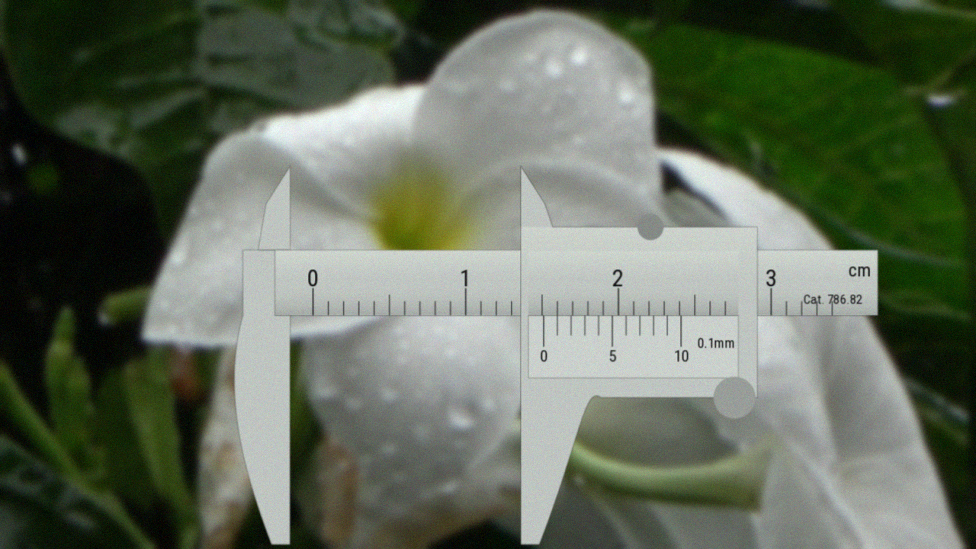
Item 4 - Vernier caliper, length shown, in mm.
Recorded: 15.1 mm
